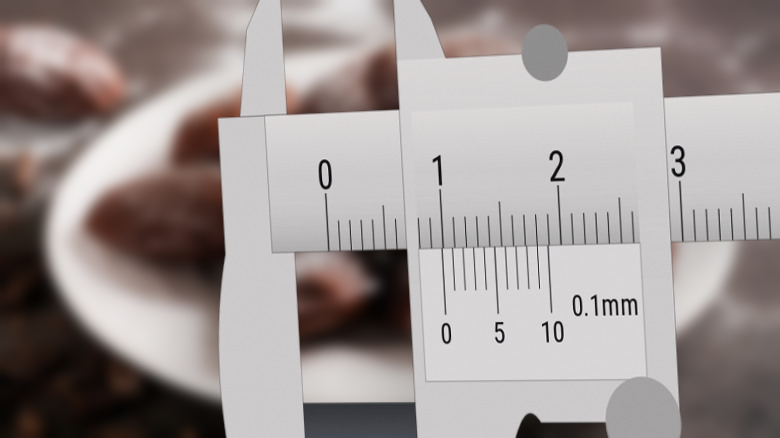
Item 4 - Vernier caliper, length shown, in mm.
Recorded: 9.9 mm
